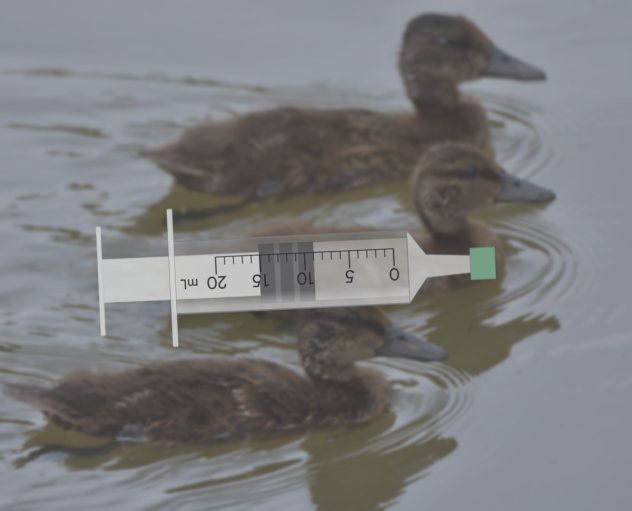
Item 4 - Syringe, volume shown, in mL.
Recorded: 9 mL
